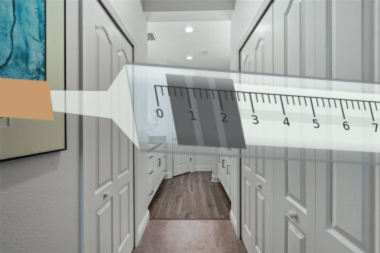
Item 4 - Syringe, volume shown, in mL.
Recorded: 0.4 mL
